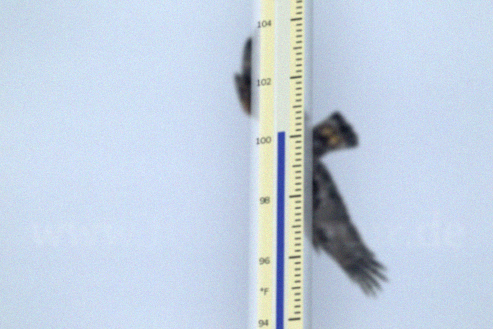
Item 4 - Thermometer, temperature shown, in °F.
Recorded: 100.2 °F
